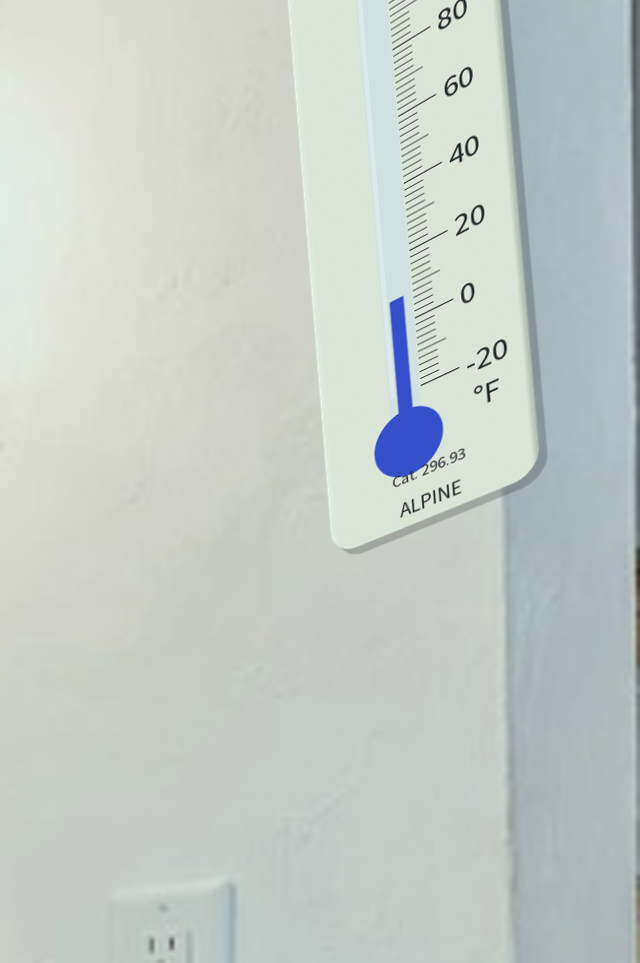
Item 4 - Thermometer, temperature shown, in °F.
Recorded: 8 °F
